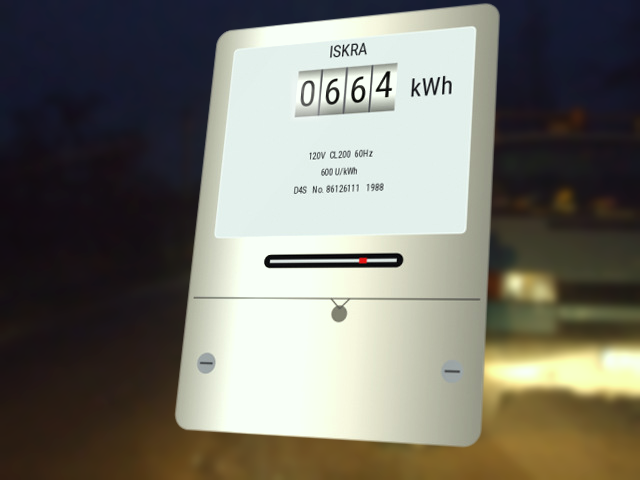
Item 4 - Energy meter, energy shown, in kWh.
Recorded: 664 kWh
